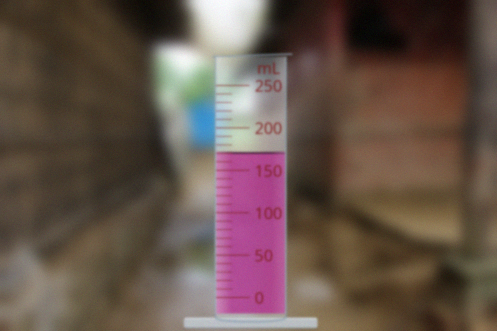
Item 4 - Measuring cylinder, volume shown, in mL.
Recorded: 170 mL
